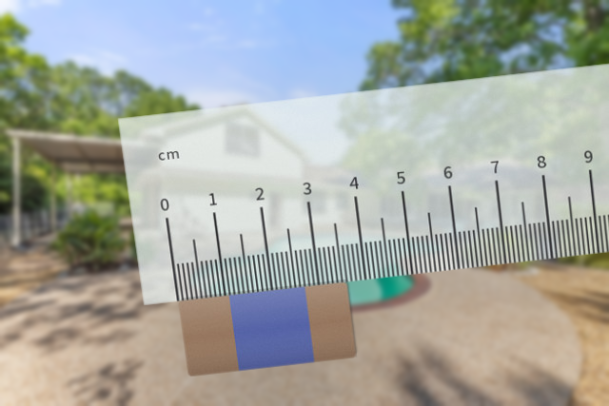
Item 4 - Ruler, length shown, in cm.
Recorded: 3.6 cm
